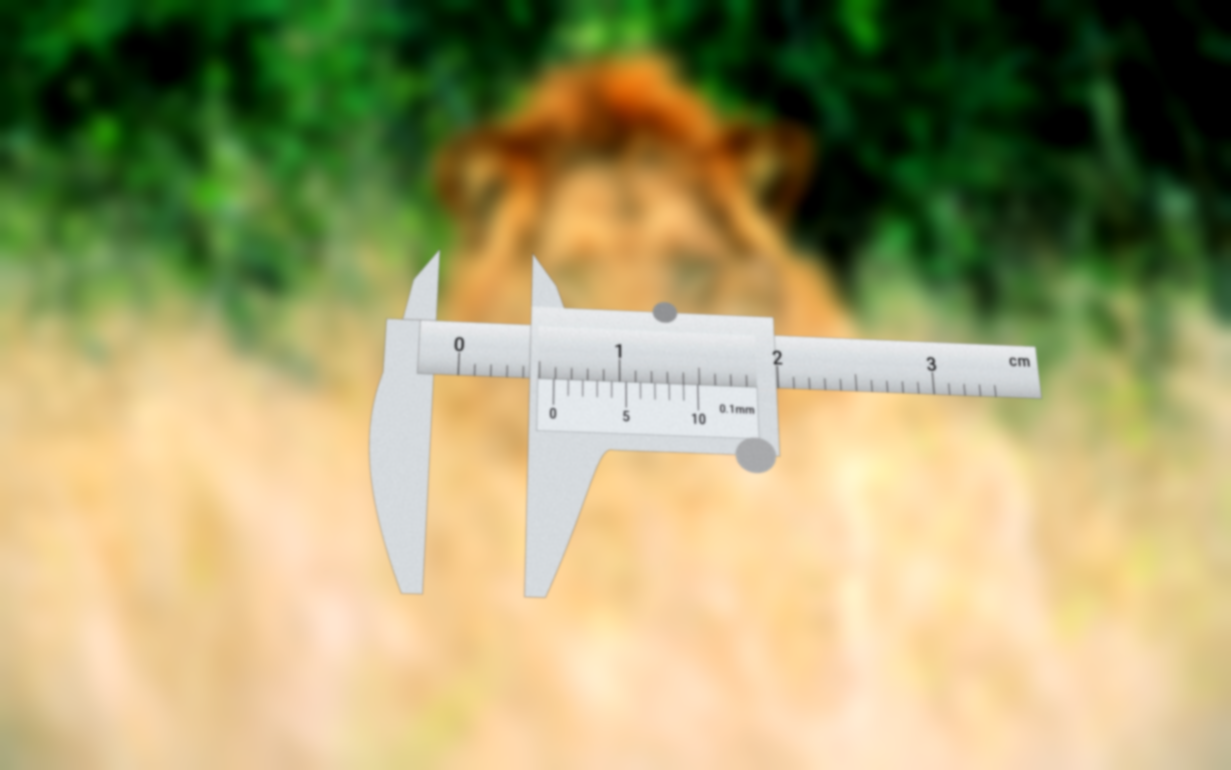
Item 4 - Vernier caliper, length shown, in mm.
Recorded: 5.9 mm
